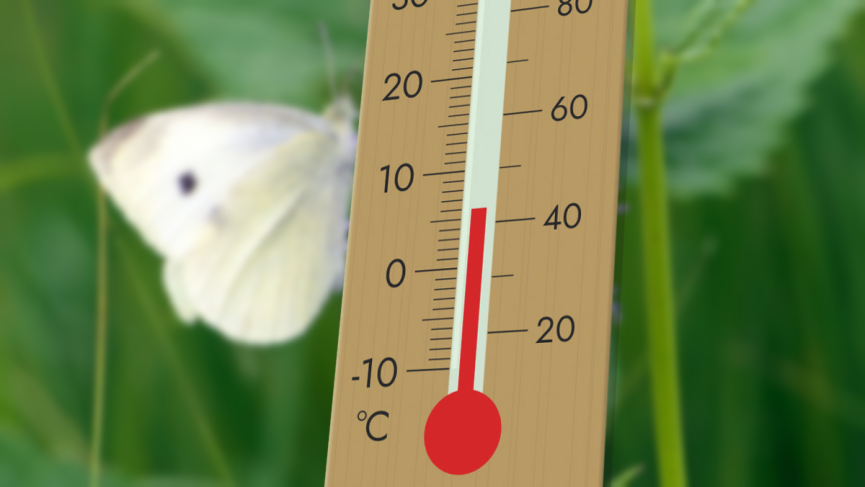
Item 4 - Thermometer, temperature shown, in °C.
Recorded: 6 °C
